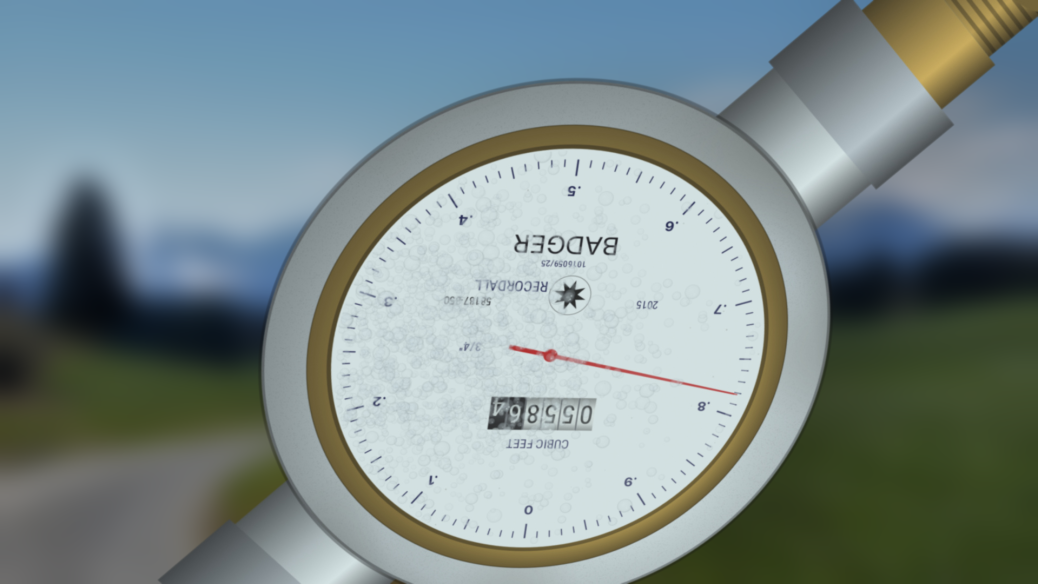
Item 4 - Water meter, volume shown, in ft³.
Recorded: 55863.78 ft³
